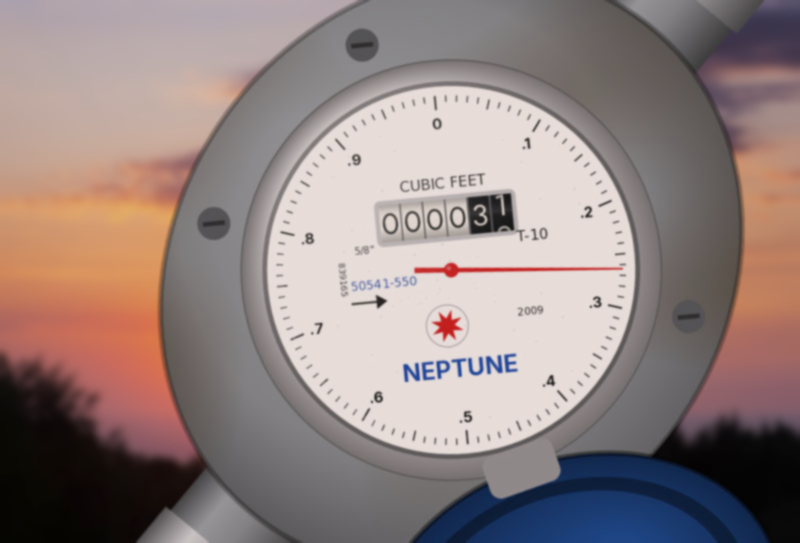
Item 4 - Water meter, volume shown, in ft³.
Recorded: 31.26 ft³
